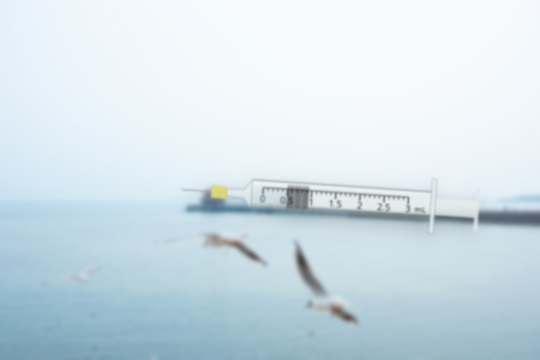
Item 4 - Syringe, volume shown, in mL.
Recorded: 0.5 mL
